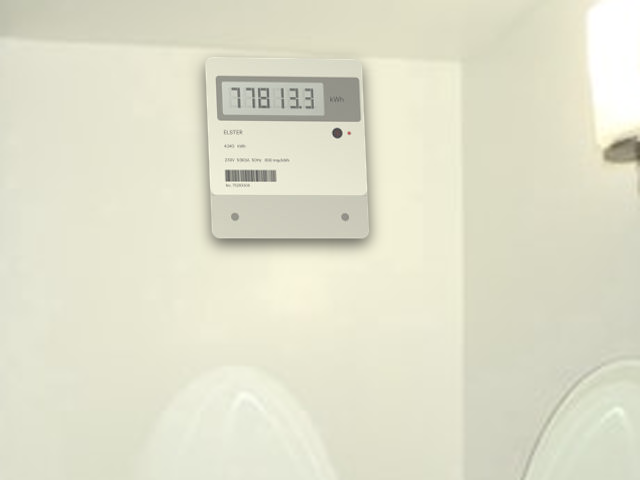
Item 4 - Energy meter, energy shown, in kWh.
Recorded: 77813.3 kWh
